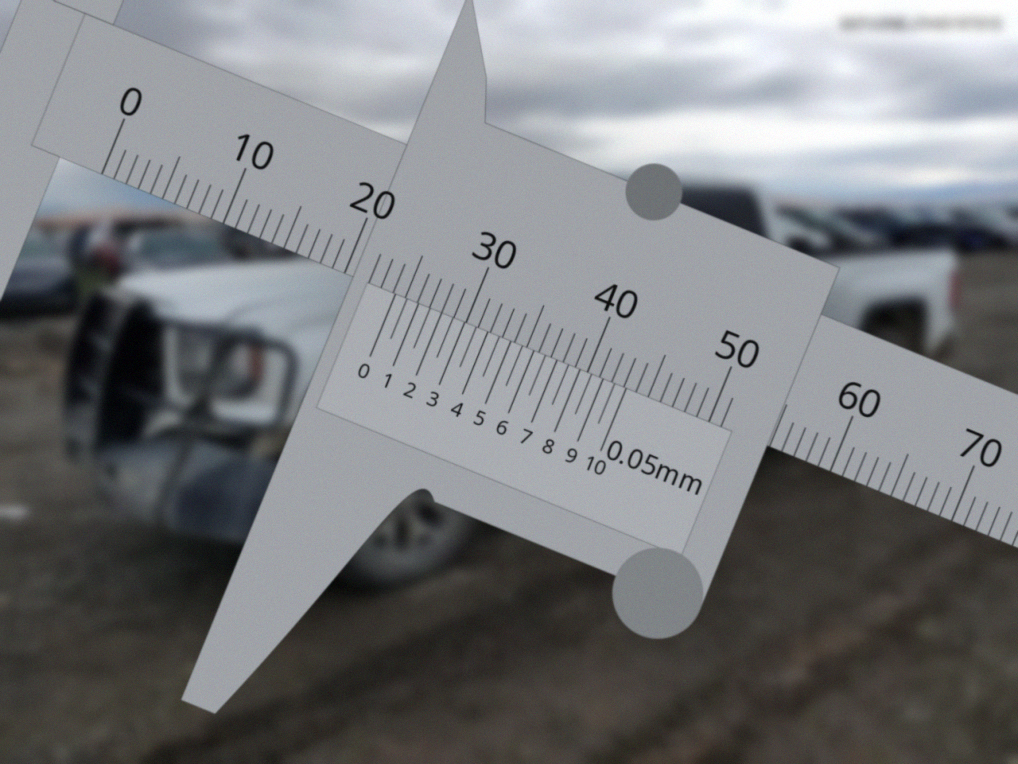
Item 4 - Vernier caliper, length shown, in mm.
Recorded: 24.2 mm
